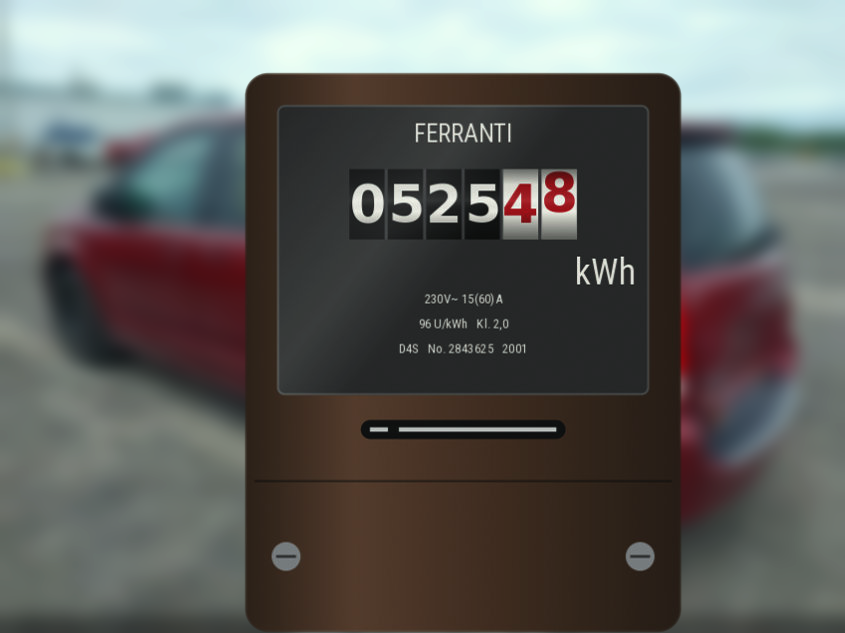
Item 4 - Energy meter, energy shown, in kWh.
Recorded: 525.48 kWh
